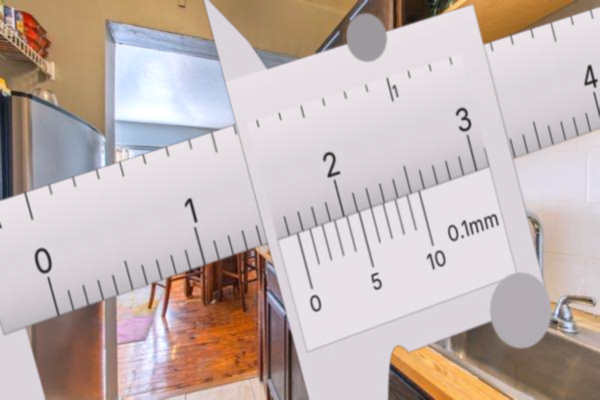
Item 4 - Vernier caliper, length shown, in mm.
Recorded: 16.6 mm
